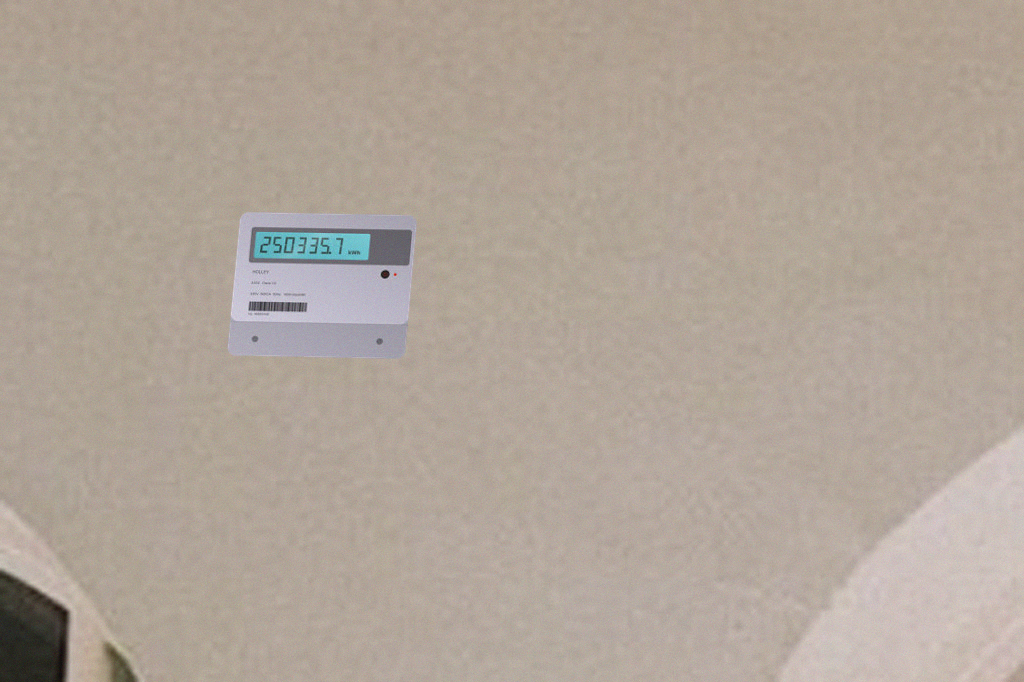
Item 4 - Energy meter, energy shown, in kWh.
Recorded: 250335.7 kWh
